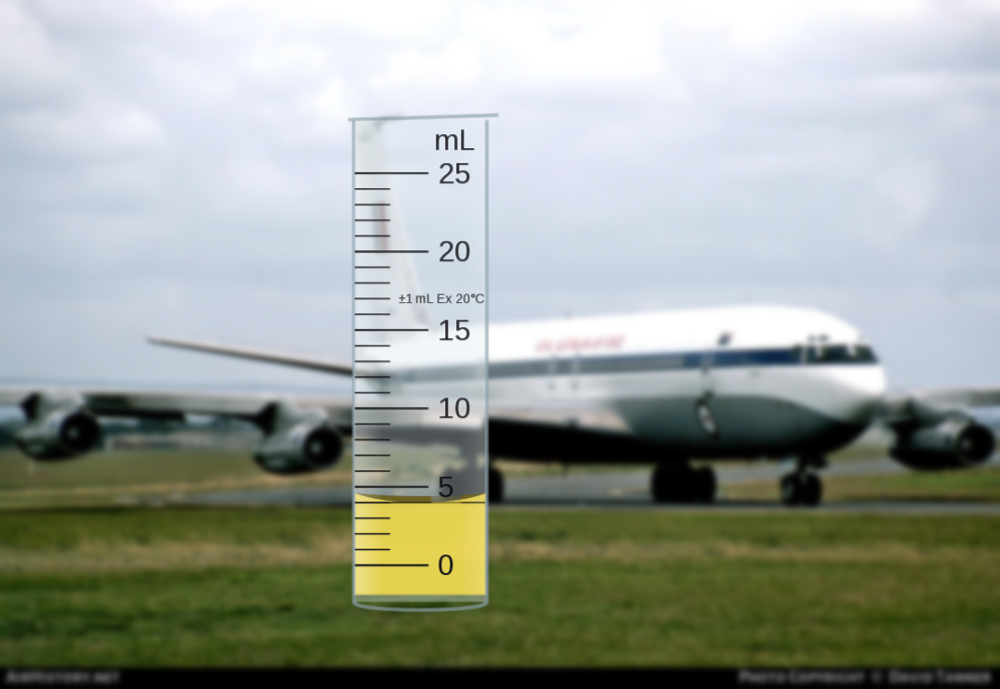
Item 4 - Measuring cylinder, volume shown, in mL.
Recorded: 4 mL
